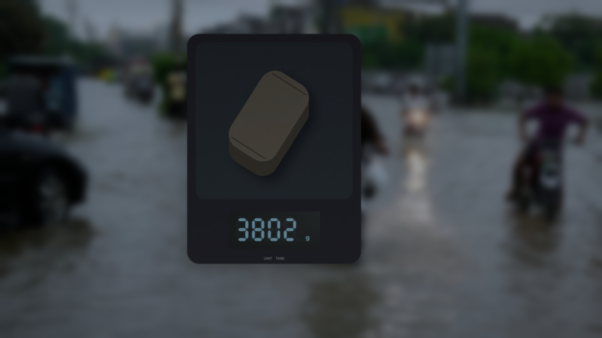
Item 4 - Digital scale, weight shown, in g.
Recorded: 3802 g
